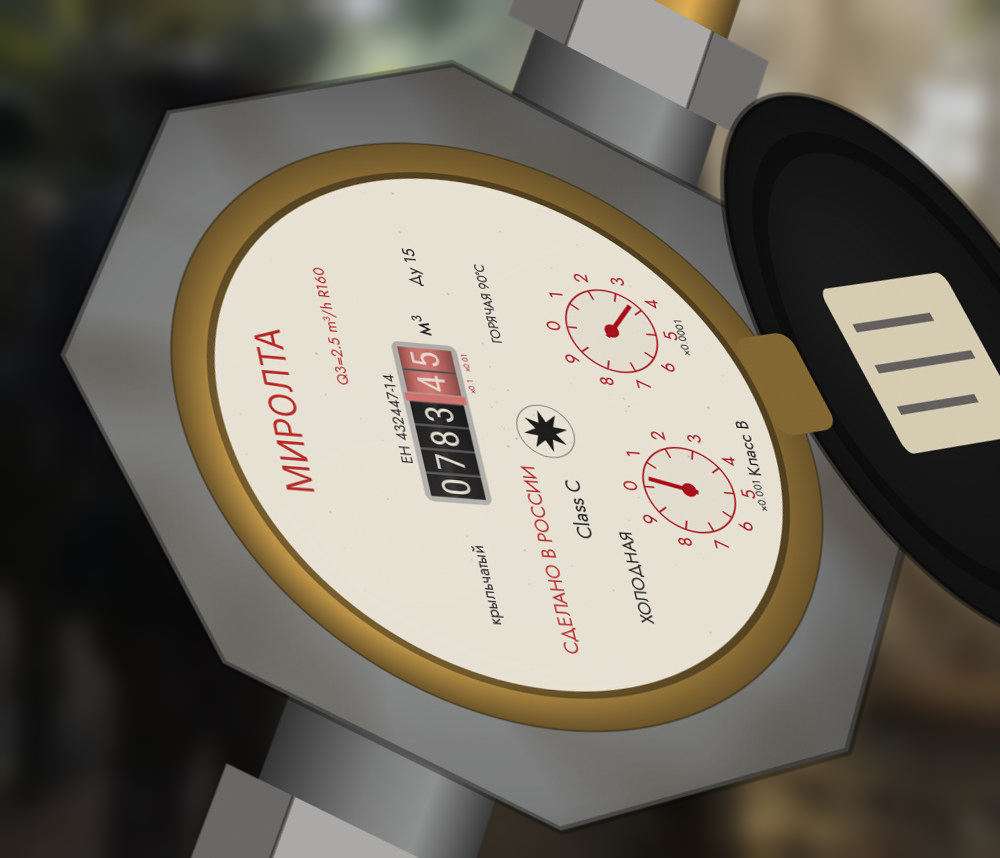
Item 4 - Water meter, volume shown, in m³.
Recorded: 783.4503 m³
